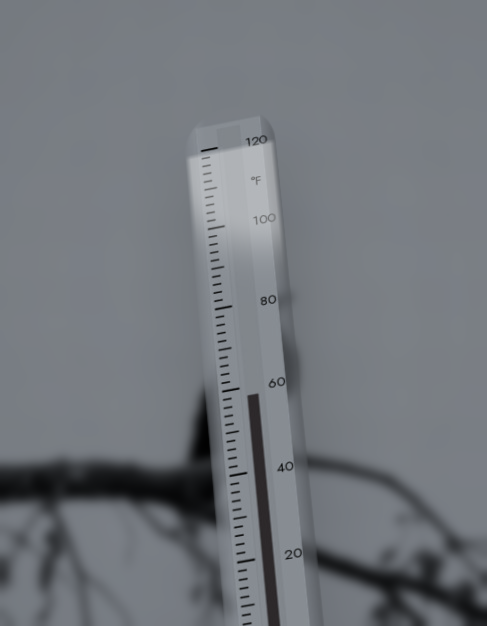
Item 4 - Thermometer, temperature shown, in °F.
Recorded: 58 °F
